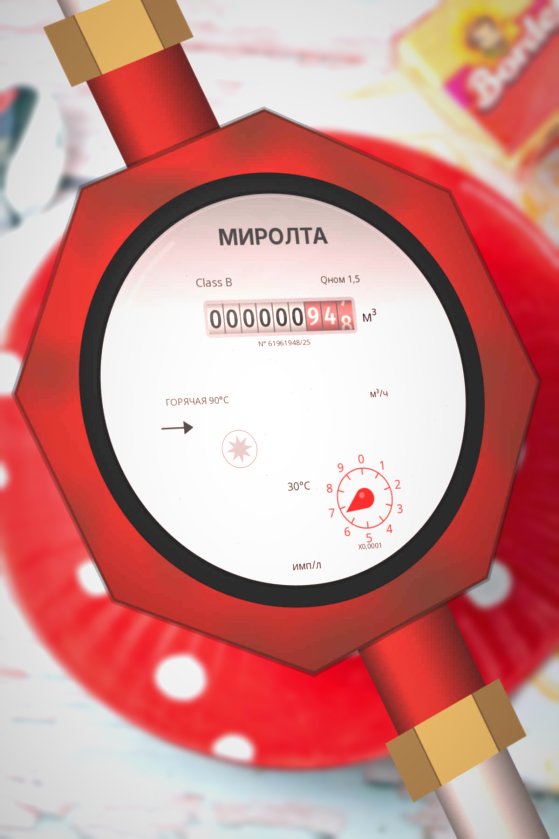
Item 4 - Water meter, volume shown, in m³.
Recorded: 0.9476 m³
